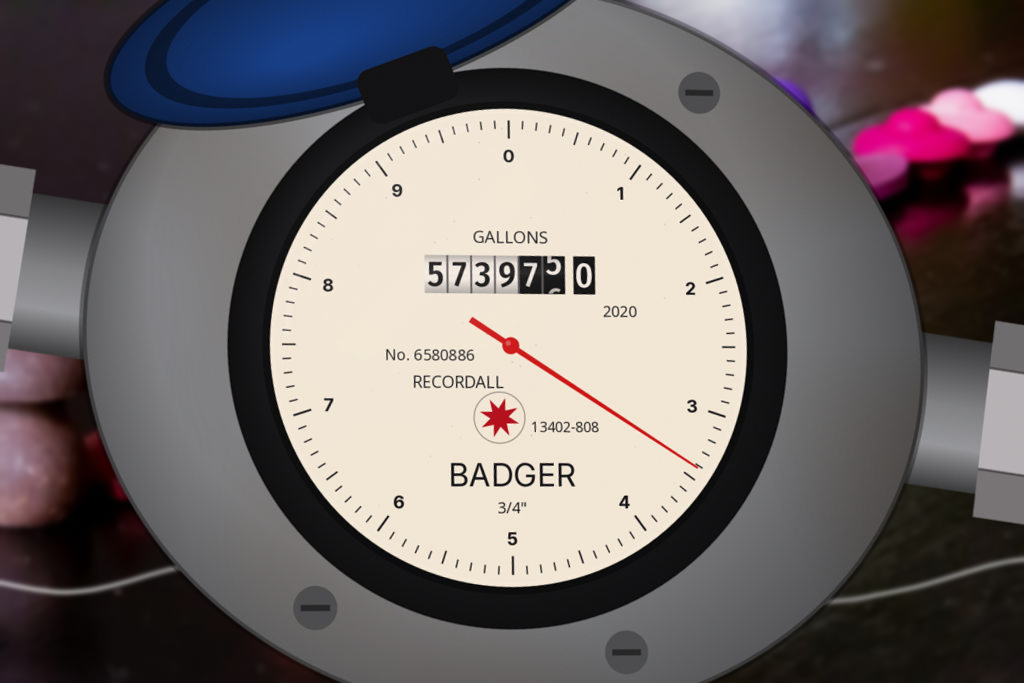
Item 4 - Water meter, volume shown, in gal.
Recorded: 5739753.4 gal
